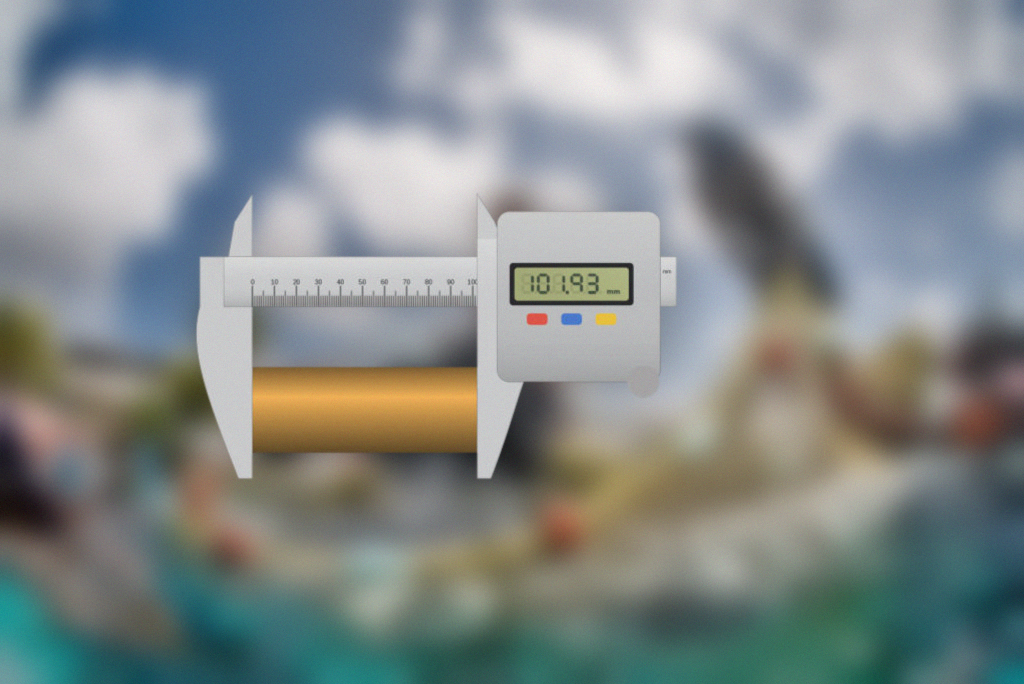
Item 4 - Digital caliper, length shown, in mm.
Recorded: 101.93 mm
